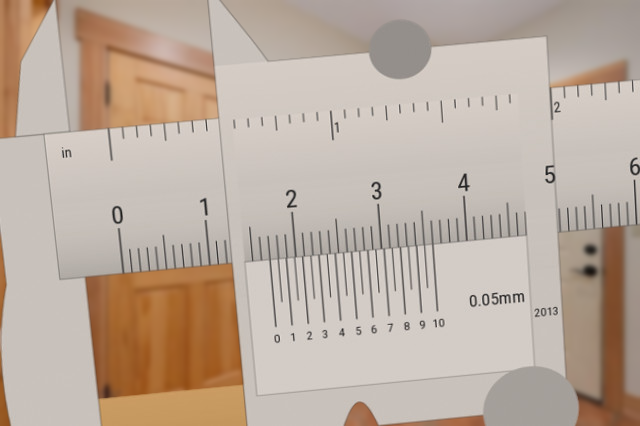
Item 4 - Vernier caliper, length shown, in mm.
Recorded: 17.0 mm
